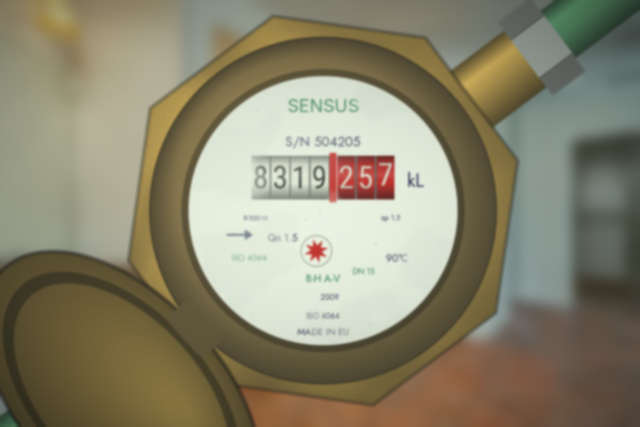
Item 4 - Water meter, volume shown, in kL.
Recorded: 8319.257 kL
